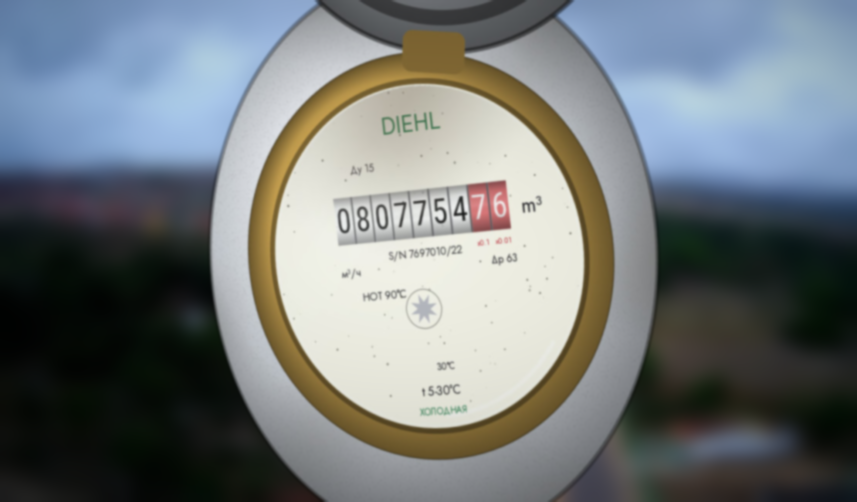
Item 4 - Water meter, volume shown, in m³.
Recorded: 807754.76 m³
